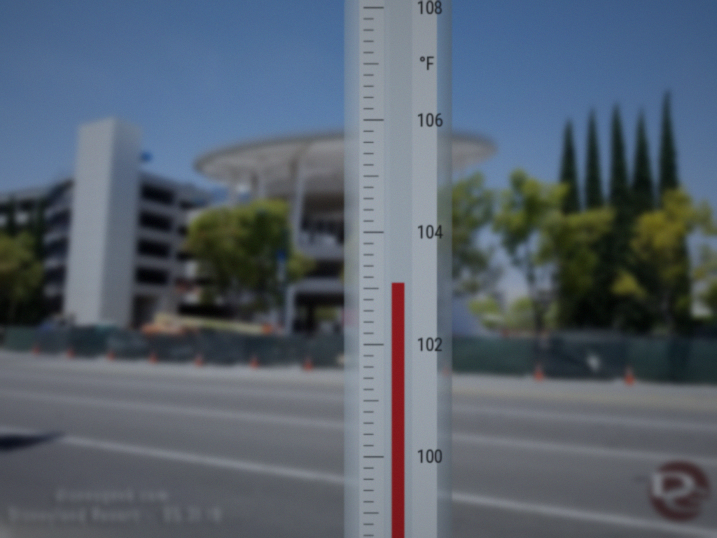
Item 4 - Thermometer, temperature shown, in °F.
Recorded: 103.1 °F
